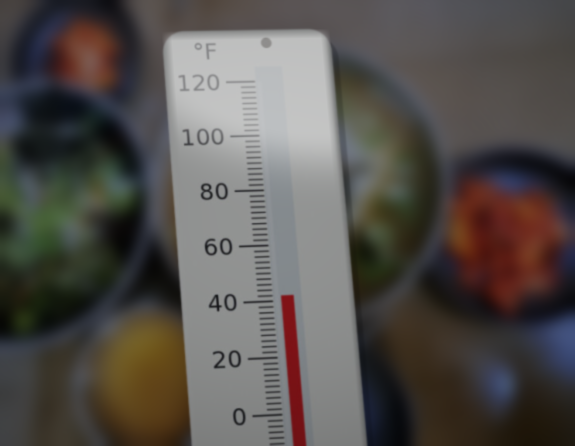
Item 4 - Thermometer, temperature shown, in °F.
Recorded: 42 °F
